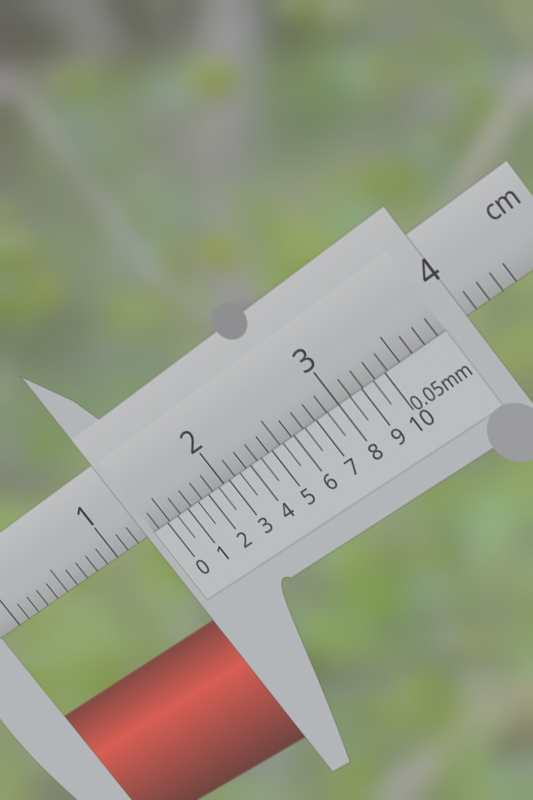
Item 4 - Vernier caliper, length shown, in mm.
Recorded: 14.8 mm
